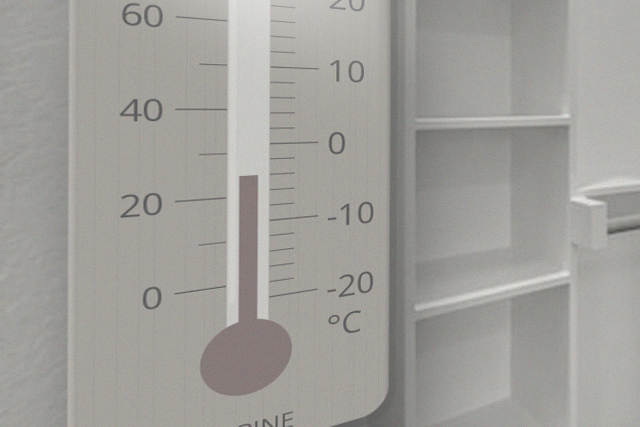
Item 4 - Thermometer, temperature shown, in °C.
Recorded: -4 °C
